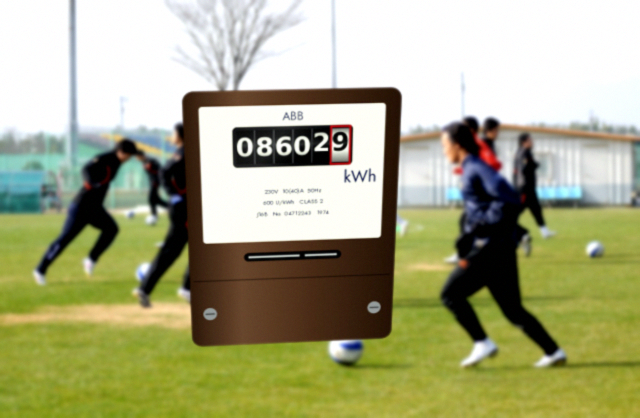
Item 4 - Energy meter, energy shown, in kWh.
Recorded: 8602.9 kWh
